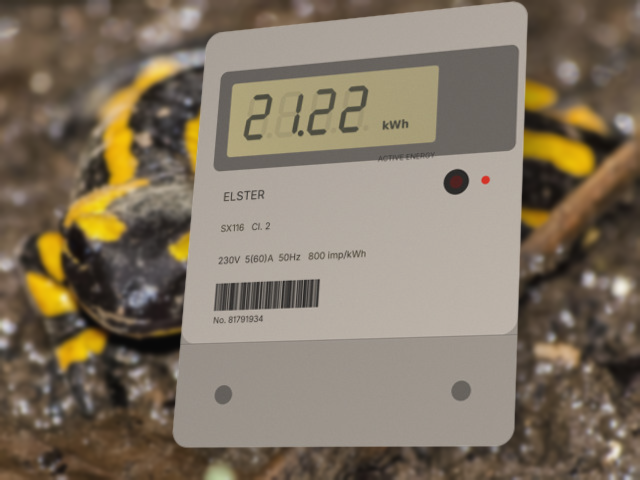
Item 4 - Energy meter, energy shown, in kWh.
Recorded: 21.22 kWh
